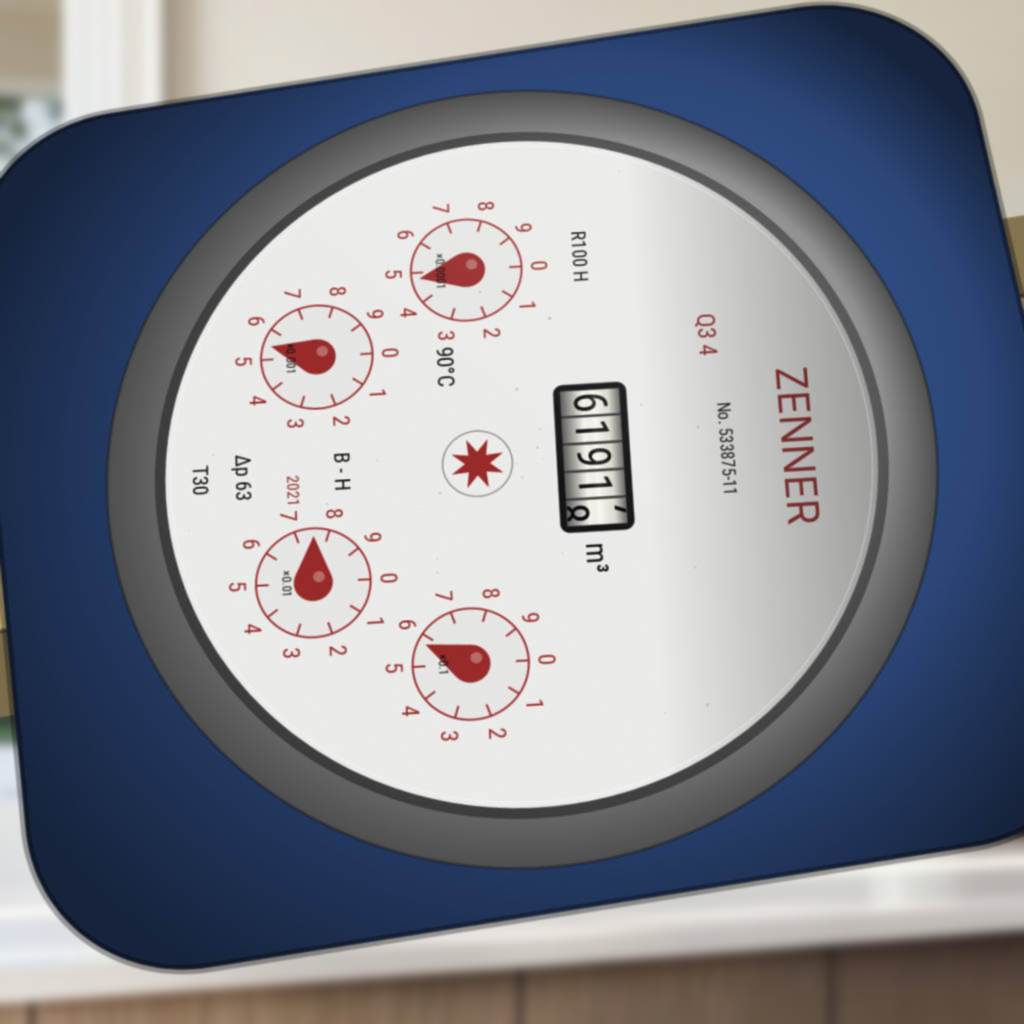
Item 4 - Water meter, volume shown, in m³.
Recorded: 61917.5754 m³
